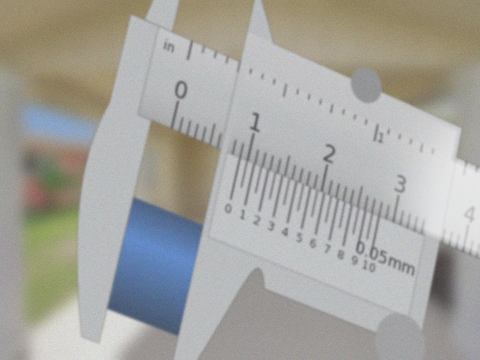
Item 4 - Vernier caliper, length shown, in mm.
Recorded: 9.0 mm
